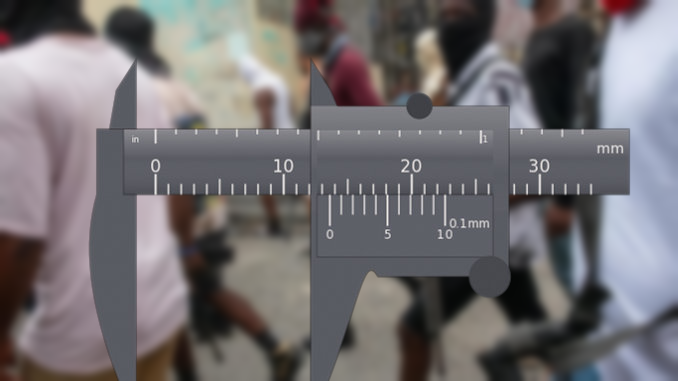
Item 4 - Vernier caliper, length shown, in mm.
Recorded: 13.6 mm
